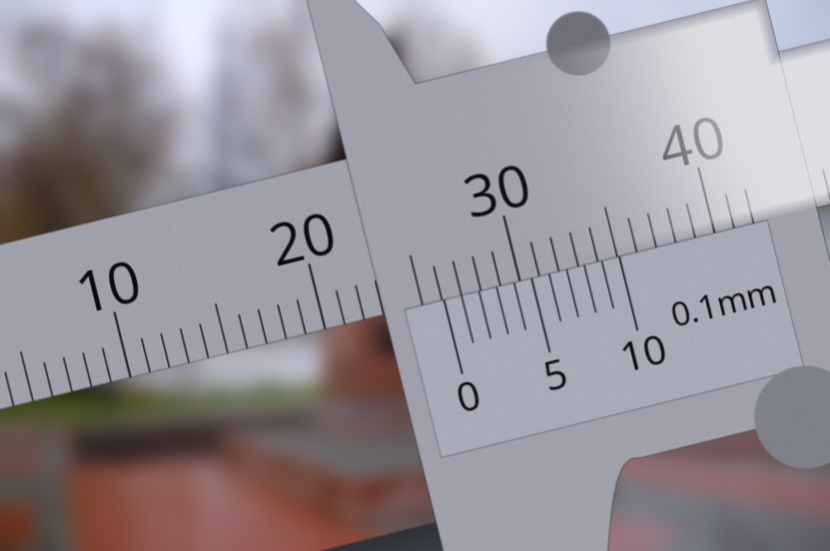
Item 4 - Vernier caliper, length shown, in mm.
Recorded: 26.1 mm
